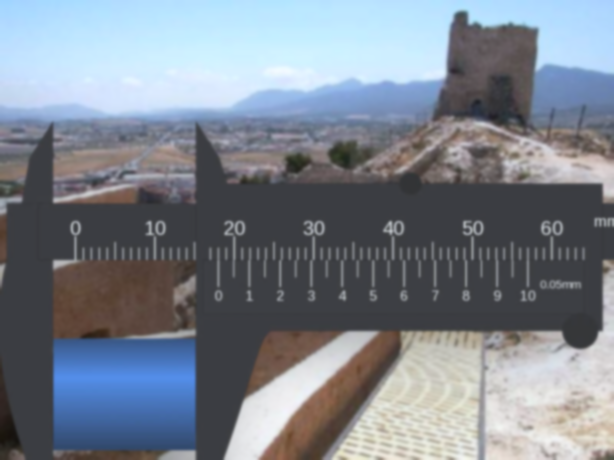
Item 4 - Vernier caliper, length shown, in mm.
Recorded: 18.0 mm
